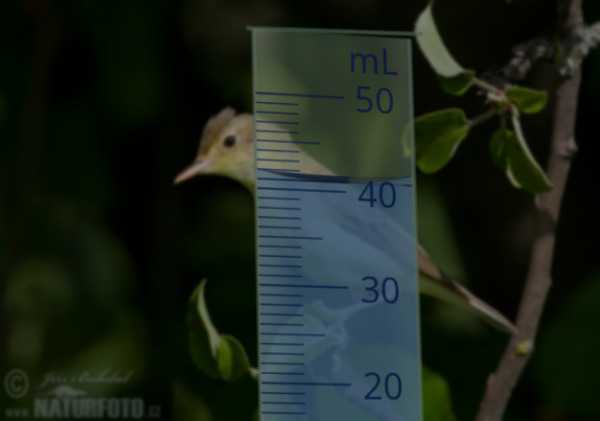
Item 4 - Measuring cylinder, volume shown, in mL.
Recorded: 41 mL
